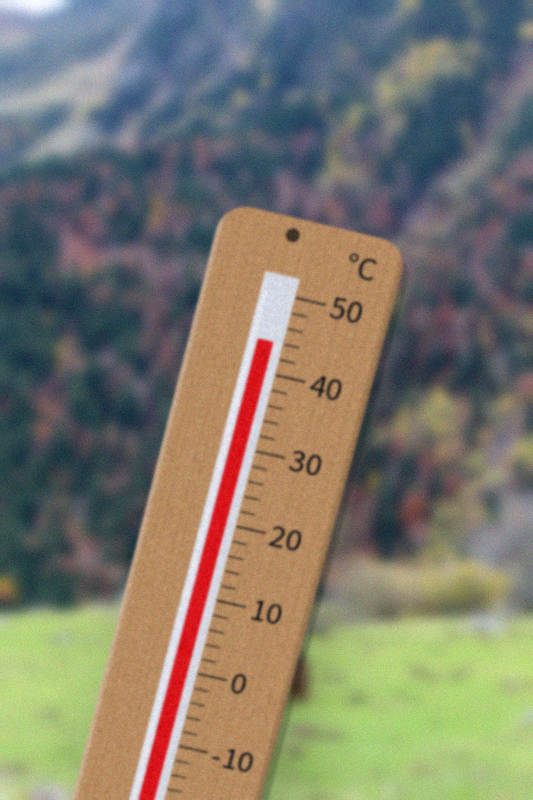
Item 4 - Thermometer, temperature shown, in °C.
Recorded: 44 °C
